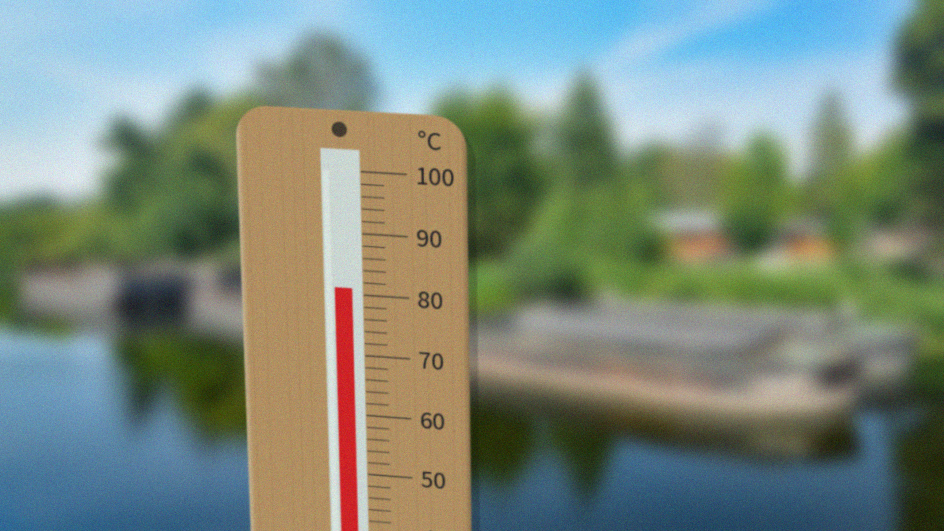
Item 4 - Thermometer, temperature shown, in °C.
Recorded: 81 °C
